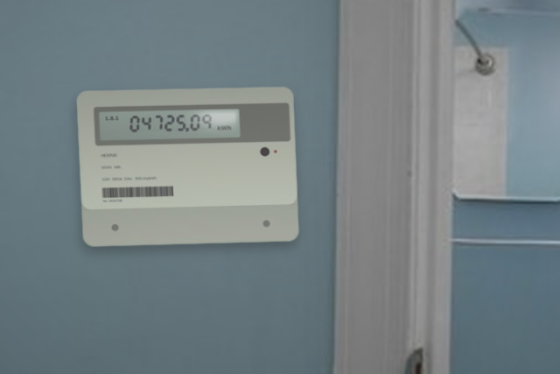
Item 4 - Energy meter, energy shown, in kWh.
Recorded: 4725.09 kWh
